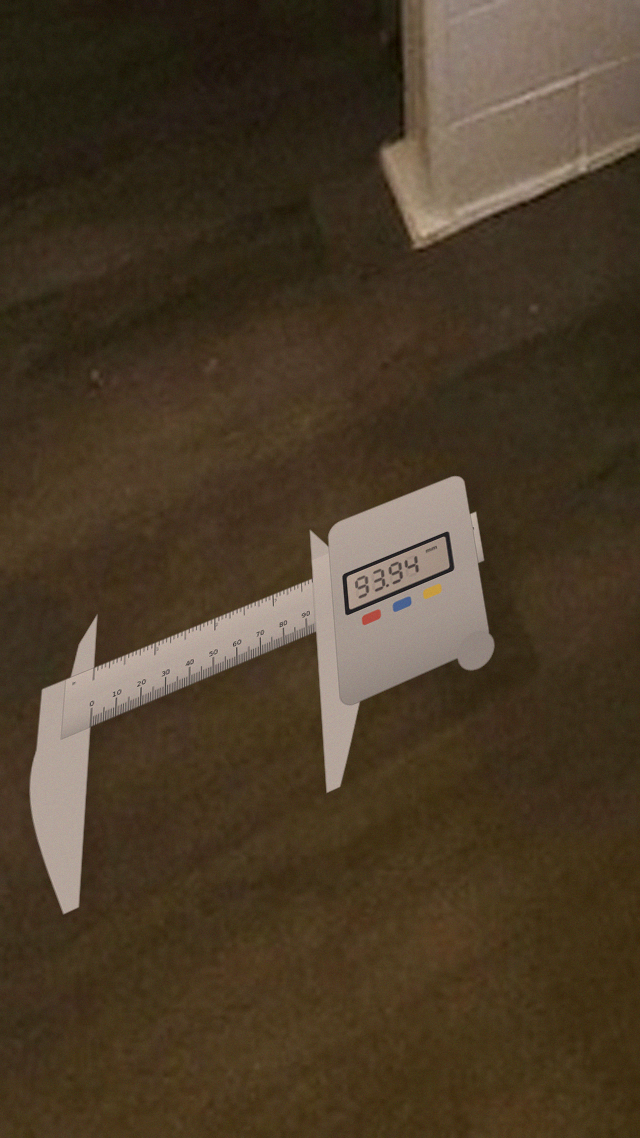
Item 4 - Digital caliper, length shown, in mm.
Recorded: 93.94 mm
